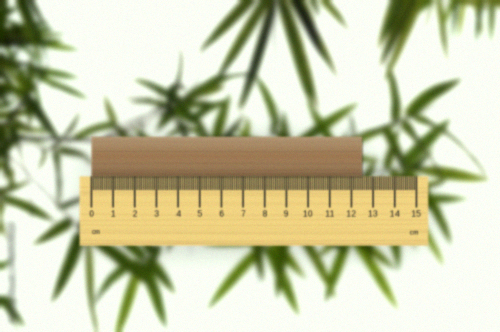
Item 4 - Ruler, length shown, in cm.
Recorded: 12.5 cm
